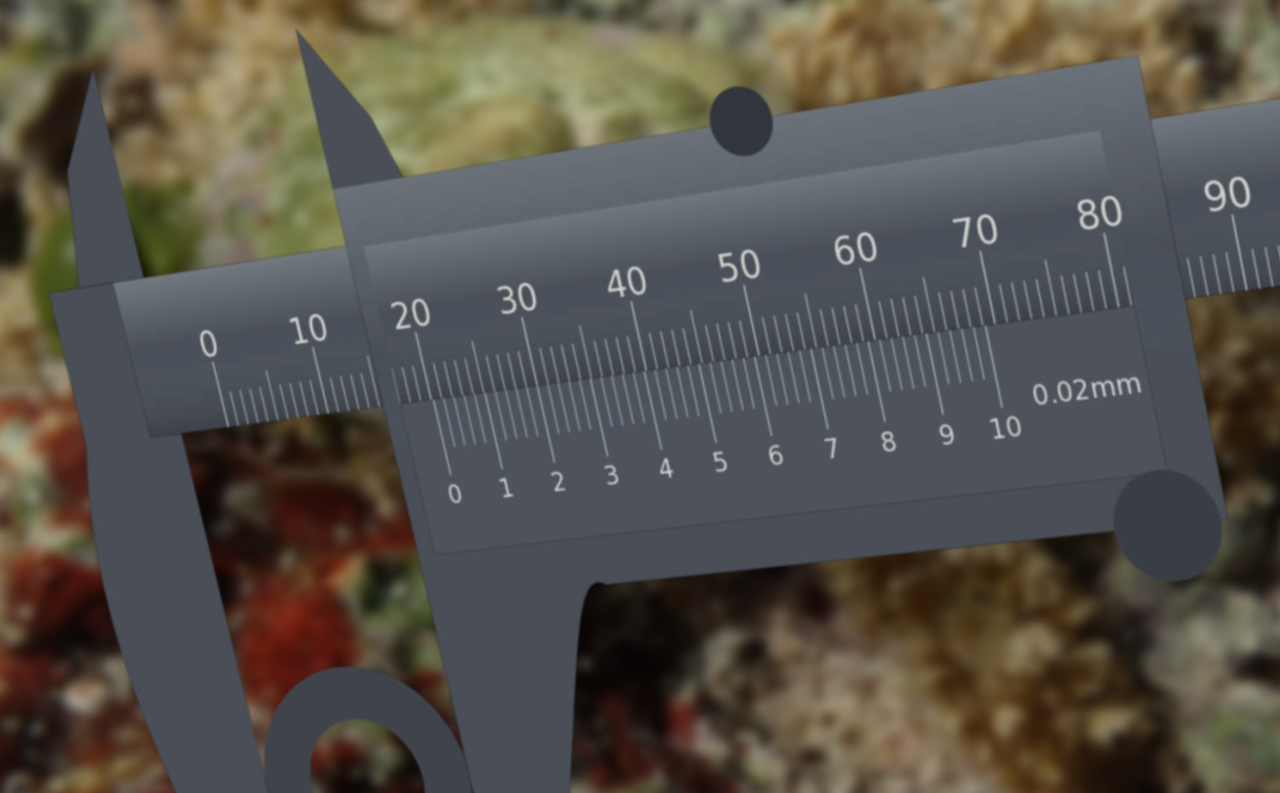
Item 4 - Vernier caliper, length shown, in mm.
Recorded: 20.2 mm
